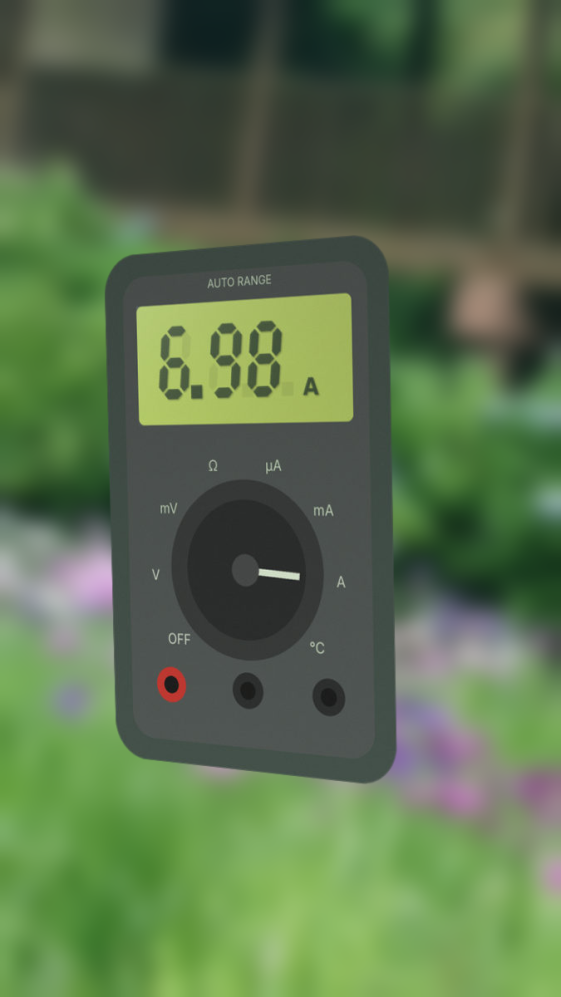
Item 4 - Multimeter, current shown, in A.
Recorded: 6.98 A
